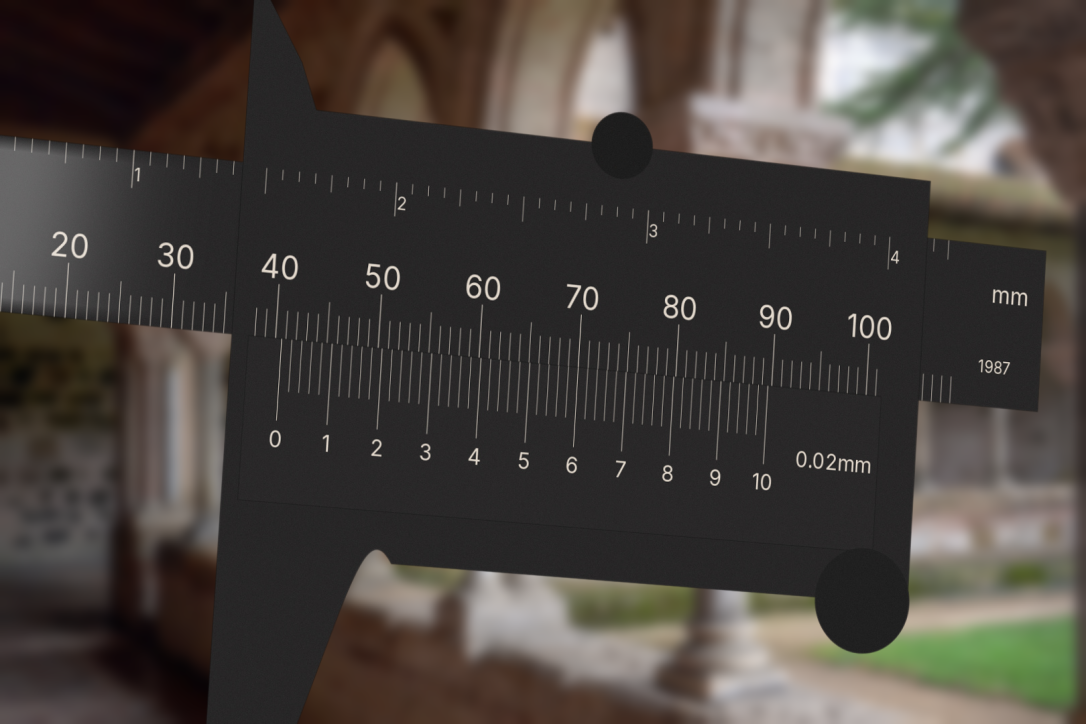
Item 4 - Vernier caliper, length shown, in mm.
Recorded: 40.6 mm
